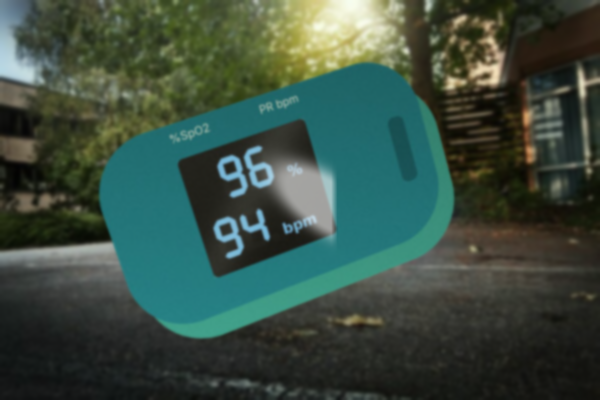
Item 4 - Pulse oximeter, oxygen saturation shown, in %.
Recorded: 96 %
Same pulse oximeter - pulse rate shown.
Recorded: 94 bpm
